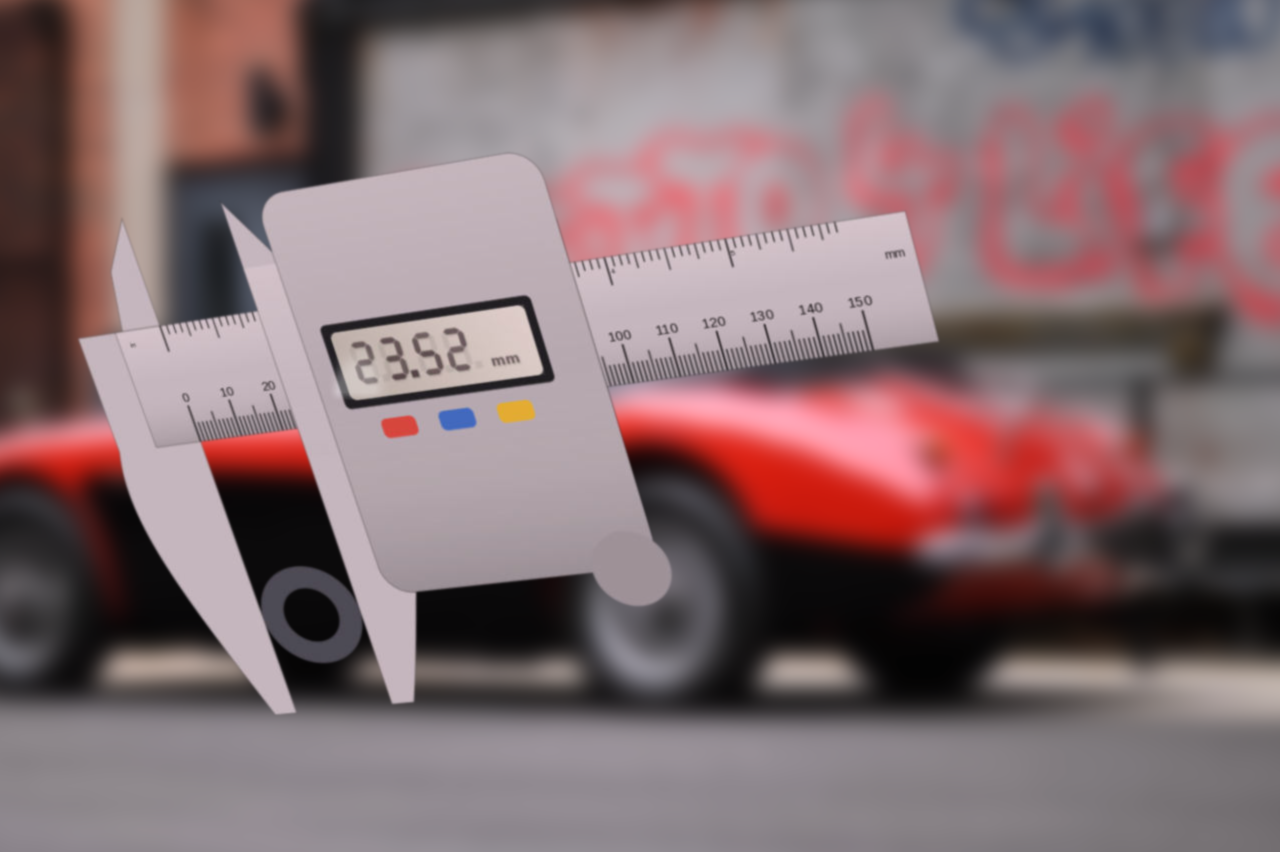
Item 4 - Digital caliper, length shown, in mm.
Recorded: 23.52 mm
